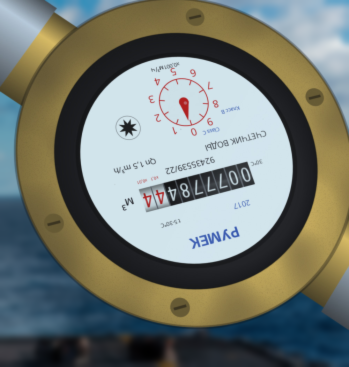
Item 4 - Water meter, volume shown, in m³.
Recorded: 77784.440 m³
